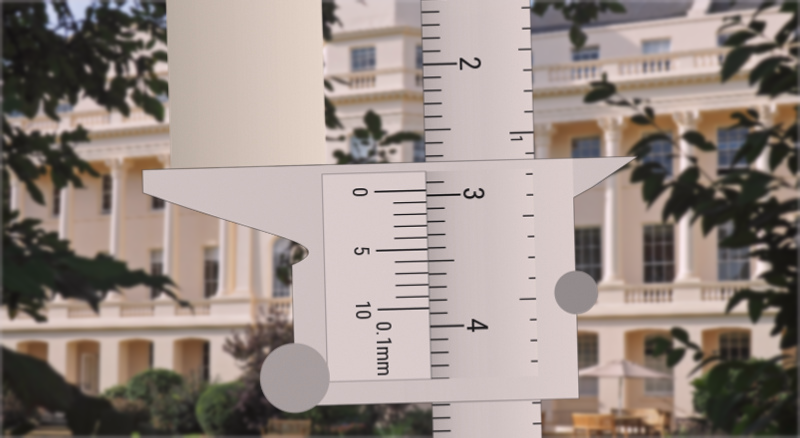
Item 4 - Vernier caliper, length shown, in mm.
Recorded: 29.6 mm
